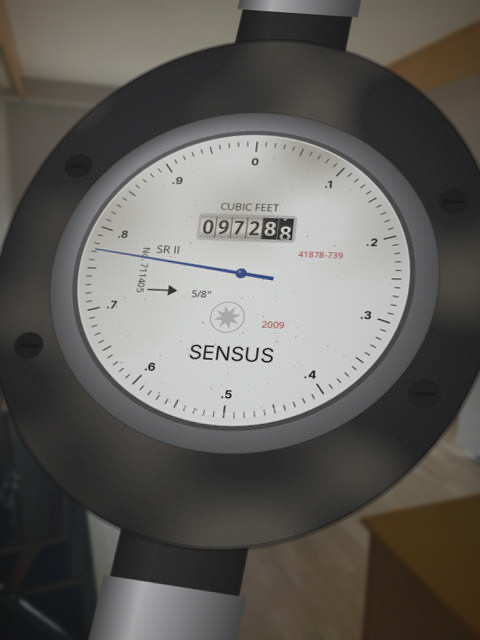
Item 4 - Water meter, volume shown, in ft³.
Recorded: 97287.77 ft³
